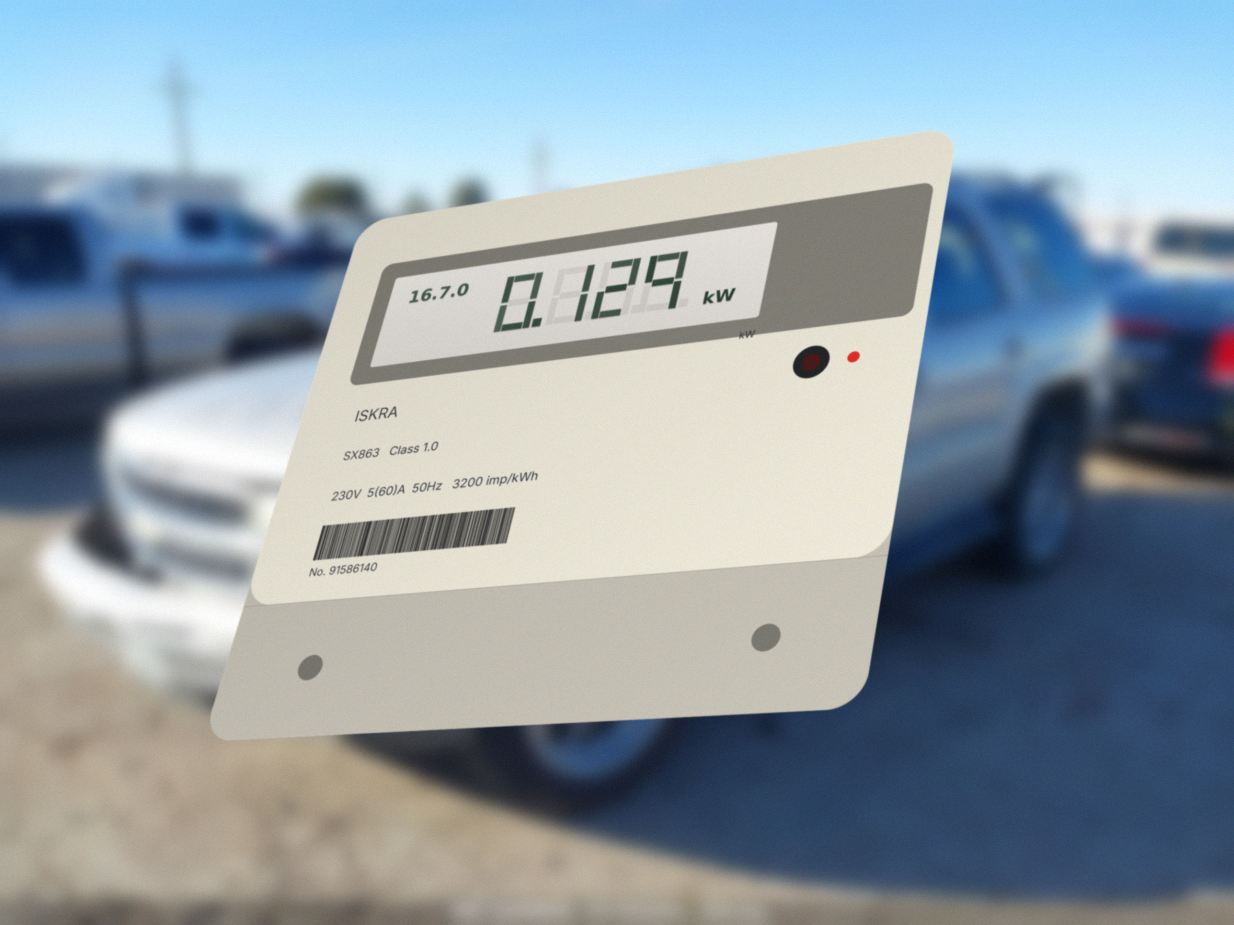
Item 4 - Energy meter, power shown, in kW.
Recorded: 0.129 kW
